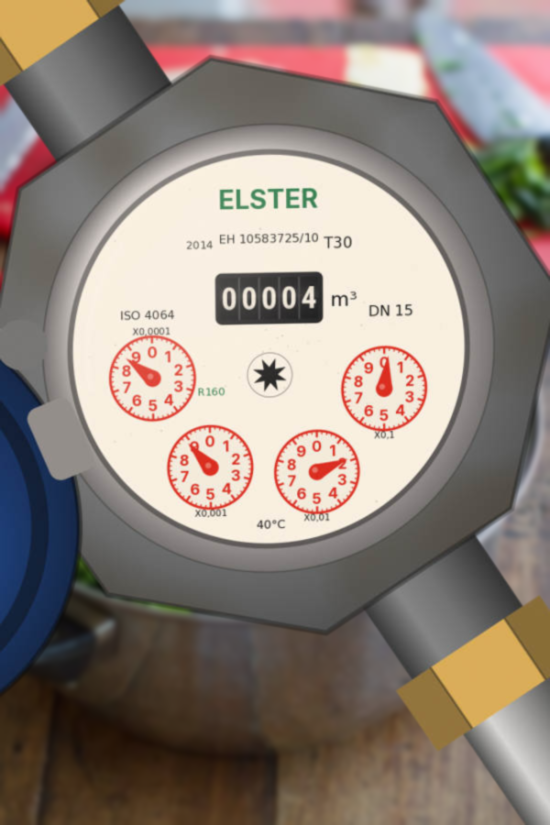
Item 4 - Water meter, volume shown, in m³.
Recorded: 4.0188 m³
